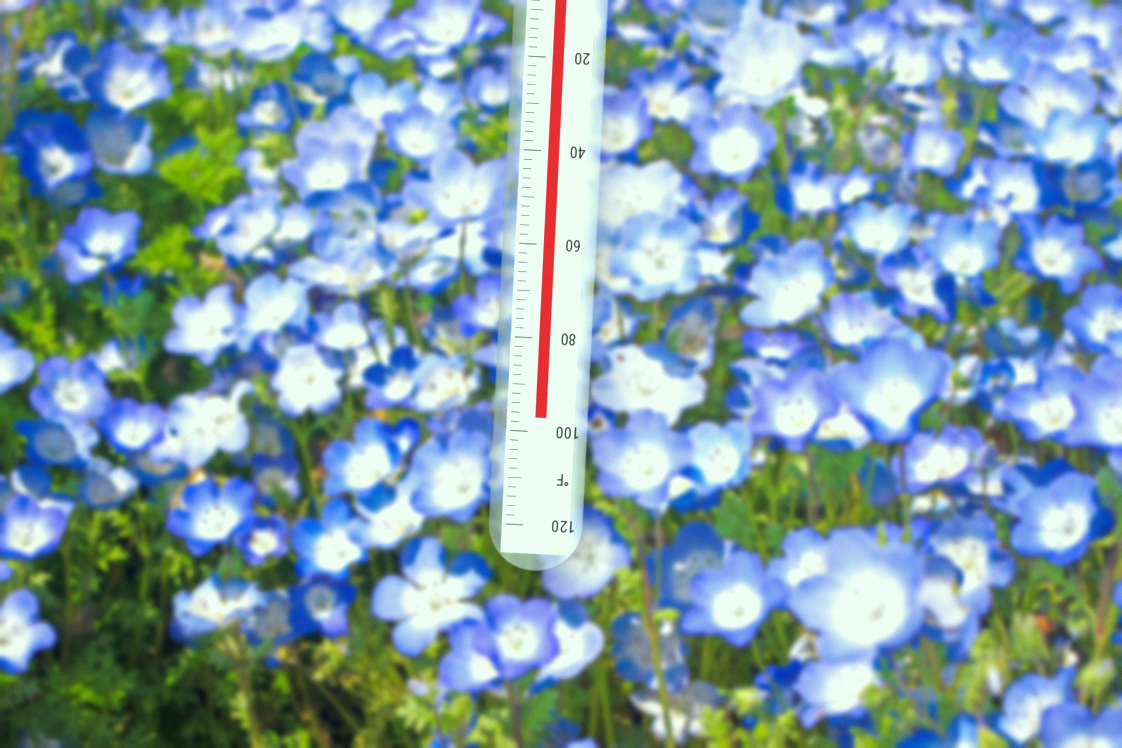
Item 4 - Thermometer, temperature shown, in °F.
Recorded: 97 °F
